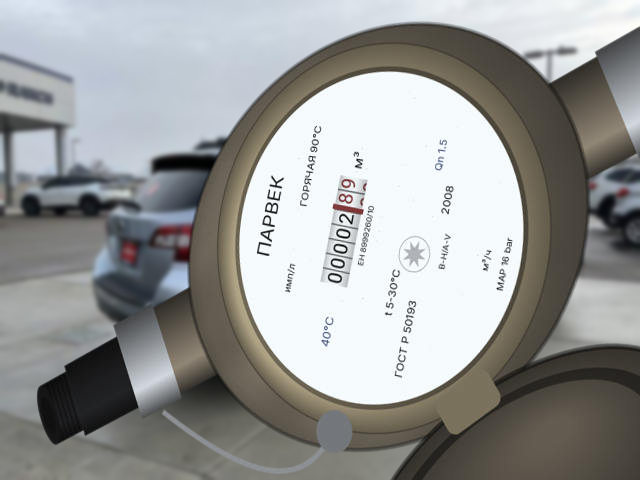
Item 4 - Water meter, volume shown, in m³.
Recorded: 2.89 m³
